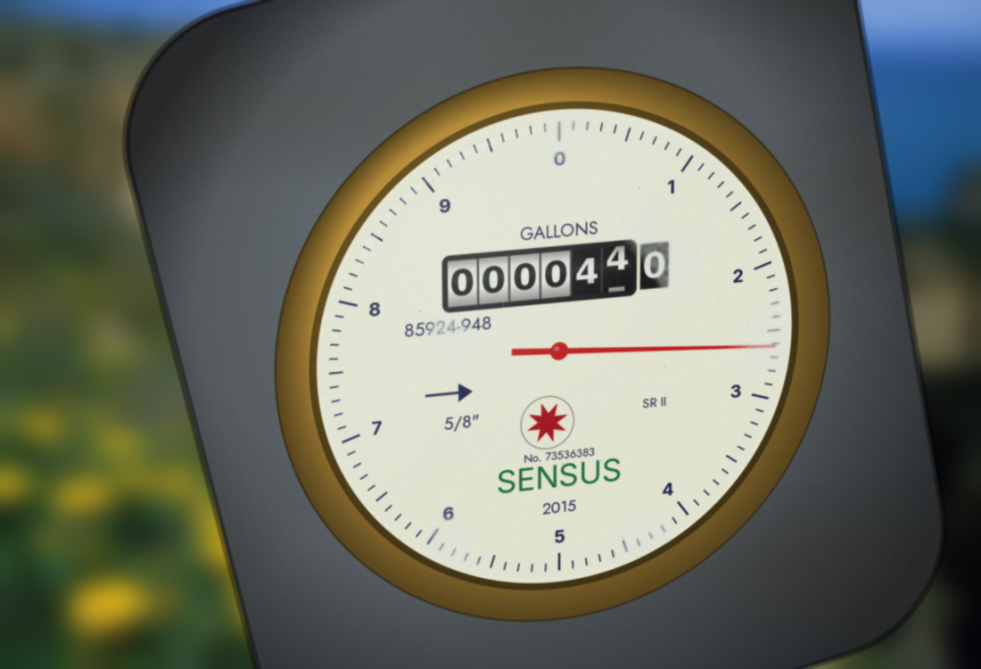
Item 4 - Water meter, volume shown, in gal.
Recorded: 442.6 gal
